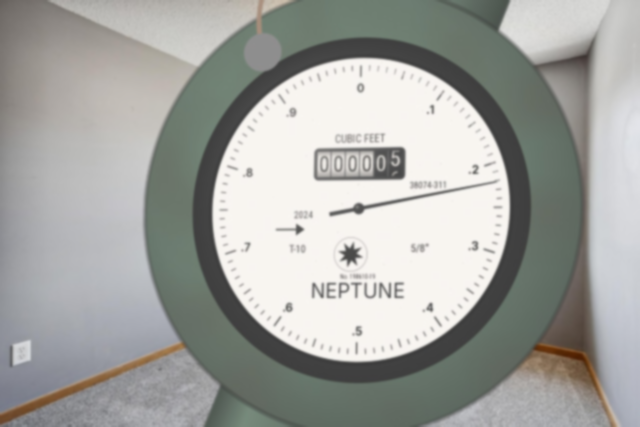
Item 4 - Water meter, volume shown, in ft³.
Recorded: 5.22 ft³
